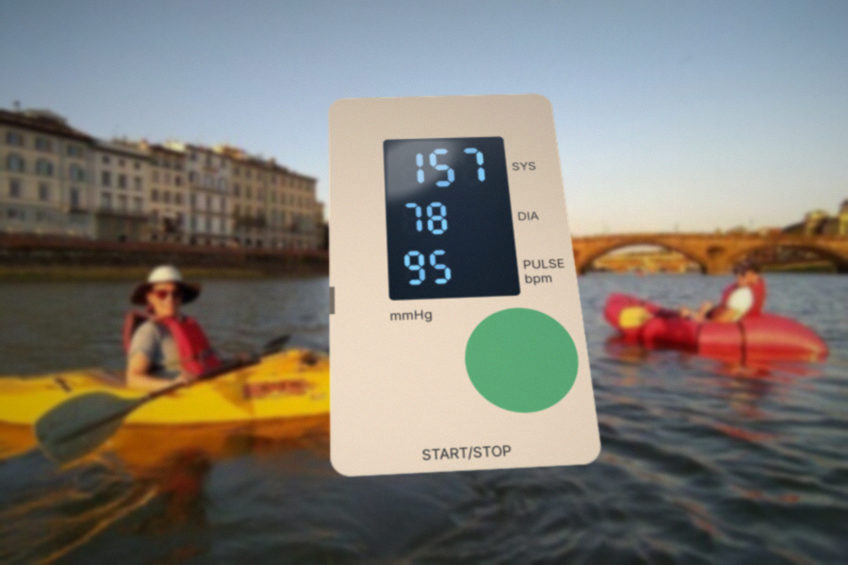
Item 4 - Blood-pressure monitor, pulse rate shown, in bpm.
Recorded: 95 bpm
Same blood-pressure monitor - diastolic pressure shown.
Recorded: 78 mmHg
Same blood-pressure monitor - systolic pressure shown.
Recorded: 157 mmHg
